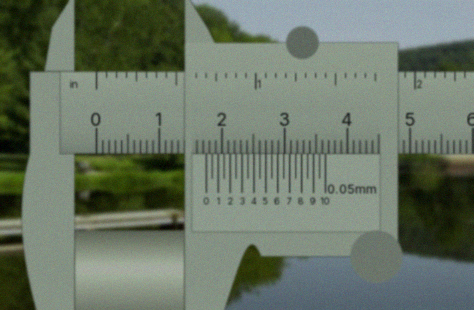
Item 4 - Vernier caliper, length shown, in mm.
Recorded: 17.5 mm
